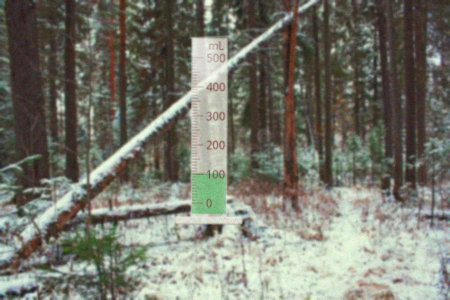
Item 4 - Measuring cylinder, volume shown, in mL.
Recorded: 100 mL
